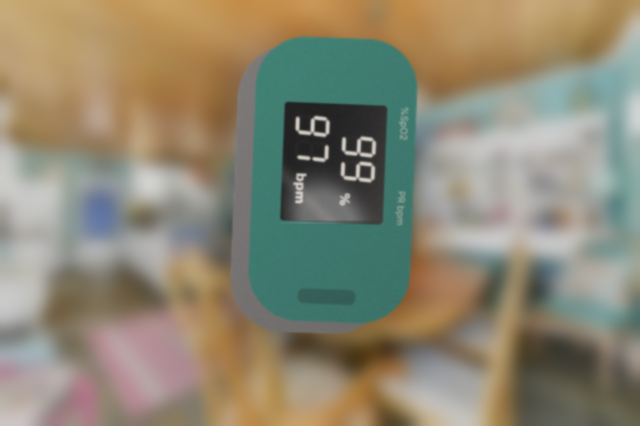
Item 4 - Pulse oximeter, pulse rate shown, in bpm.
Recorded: 97 bpm
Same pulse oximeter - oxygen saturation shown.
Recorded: 99 %
